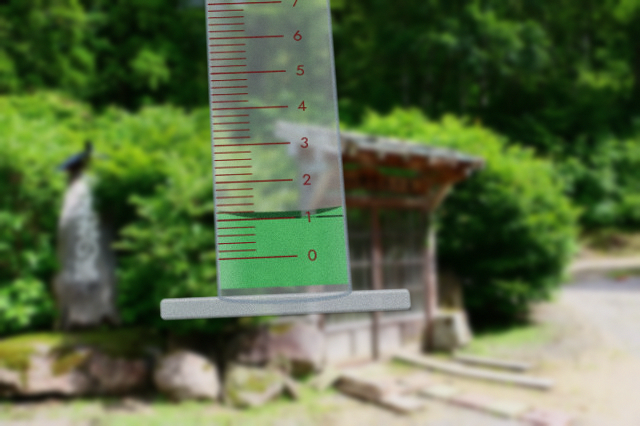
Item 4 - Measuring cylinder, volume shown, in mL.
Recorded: 1 mL
